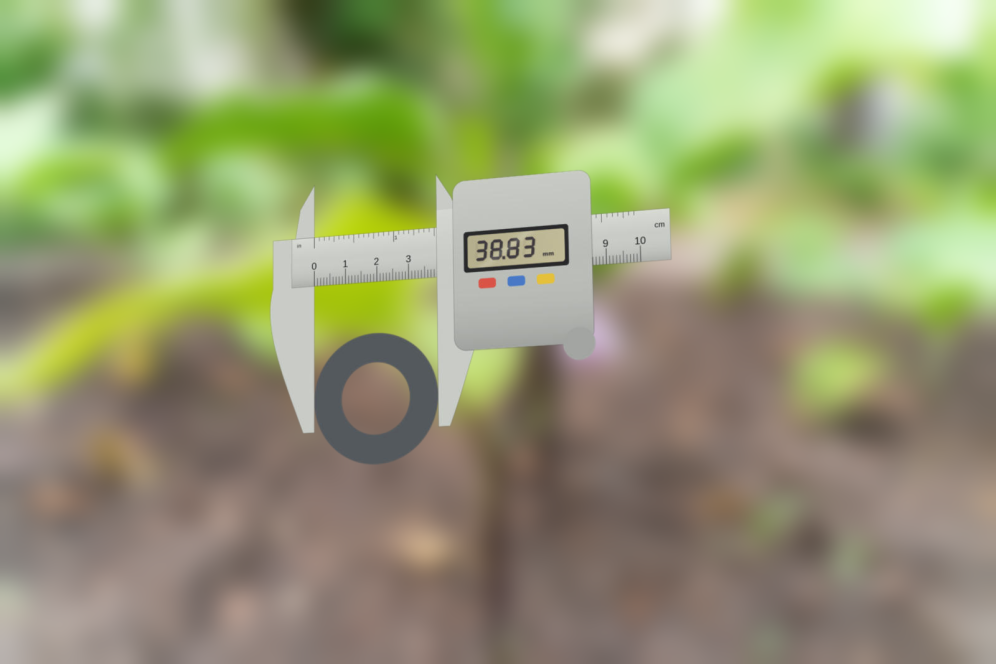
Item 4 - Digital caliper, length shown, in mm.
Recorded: 38.83 mm
